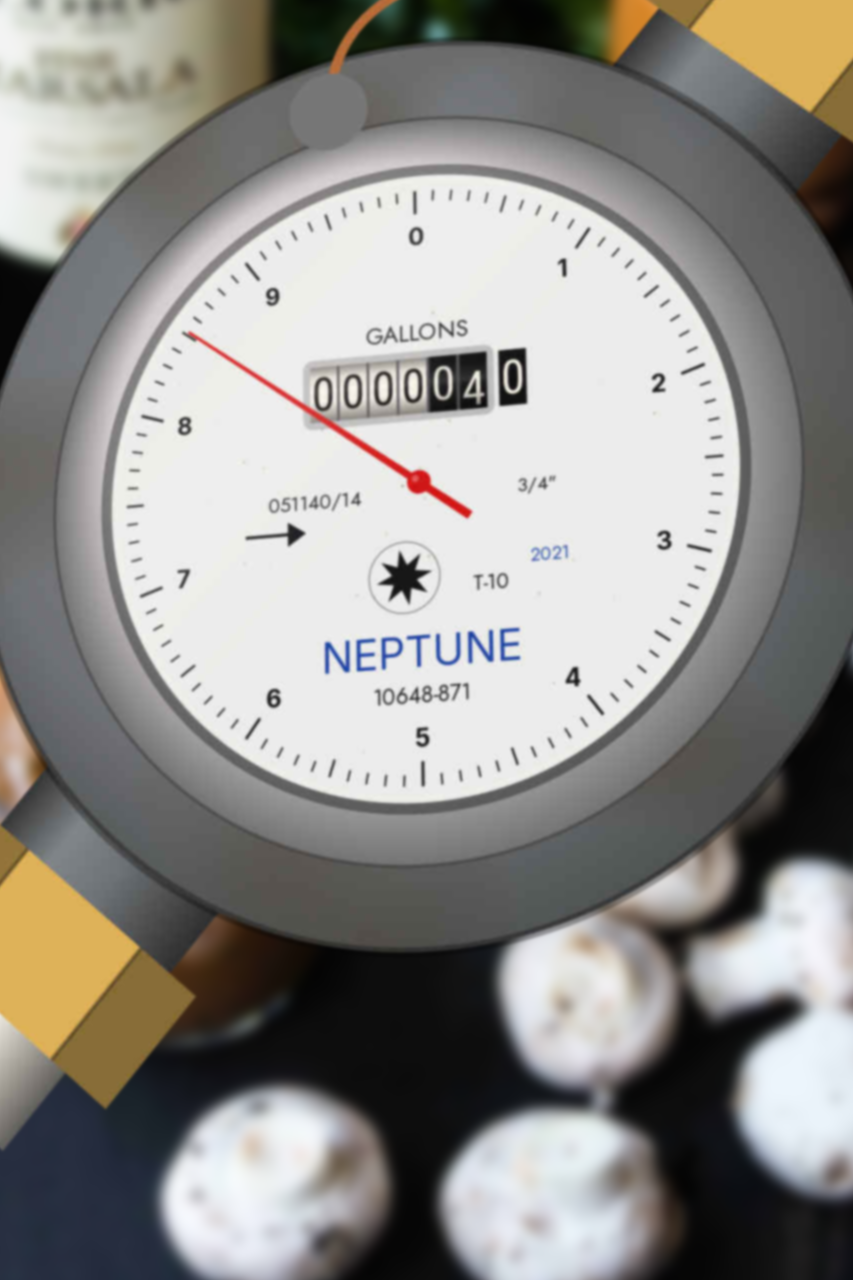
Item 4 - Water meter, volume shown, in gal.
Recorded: 38.5 gal
